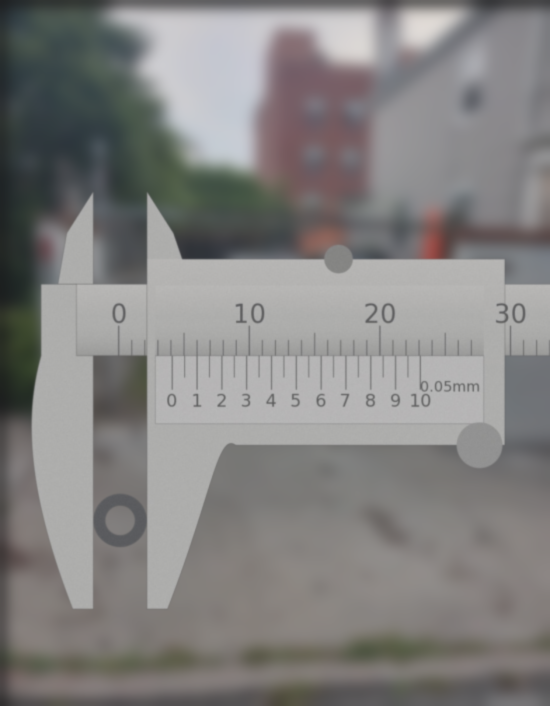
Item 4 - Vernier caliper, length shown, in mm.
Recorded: 4.1 mm
